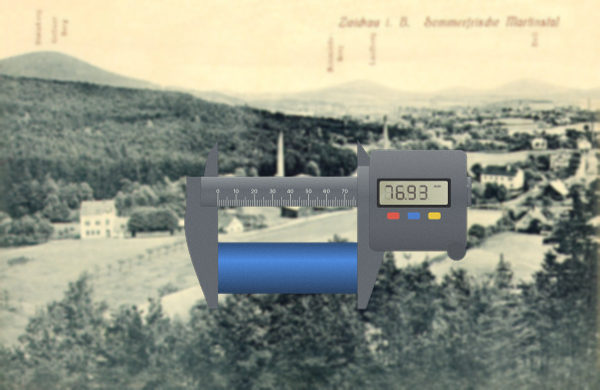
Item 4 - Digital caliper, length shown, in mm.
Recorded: 76.93 mm
